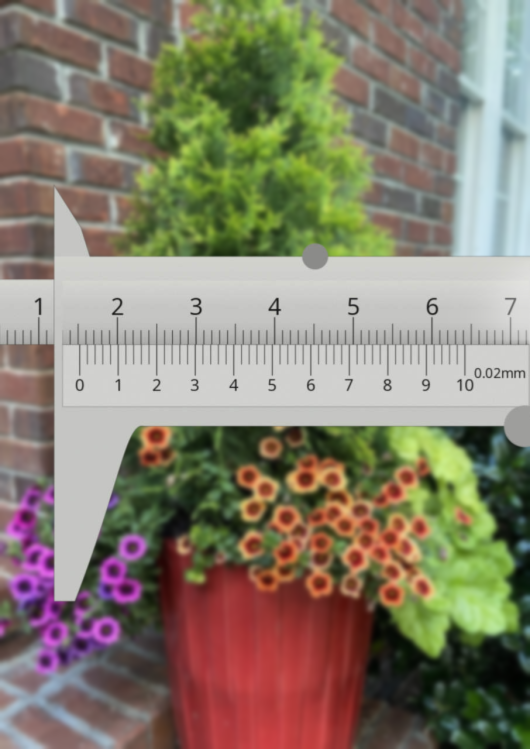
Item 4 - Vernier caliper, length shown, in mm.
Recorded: 15.2 mm
